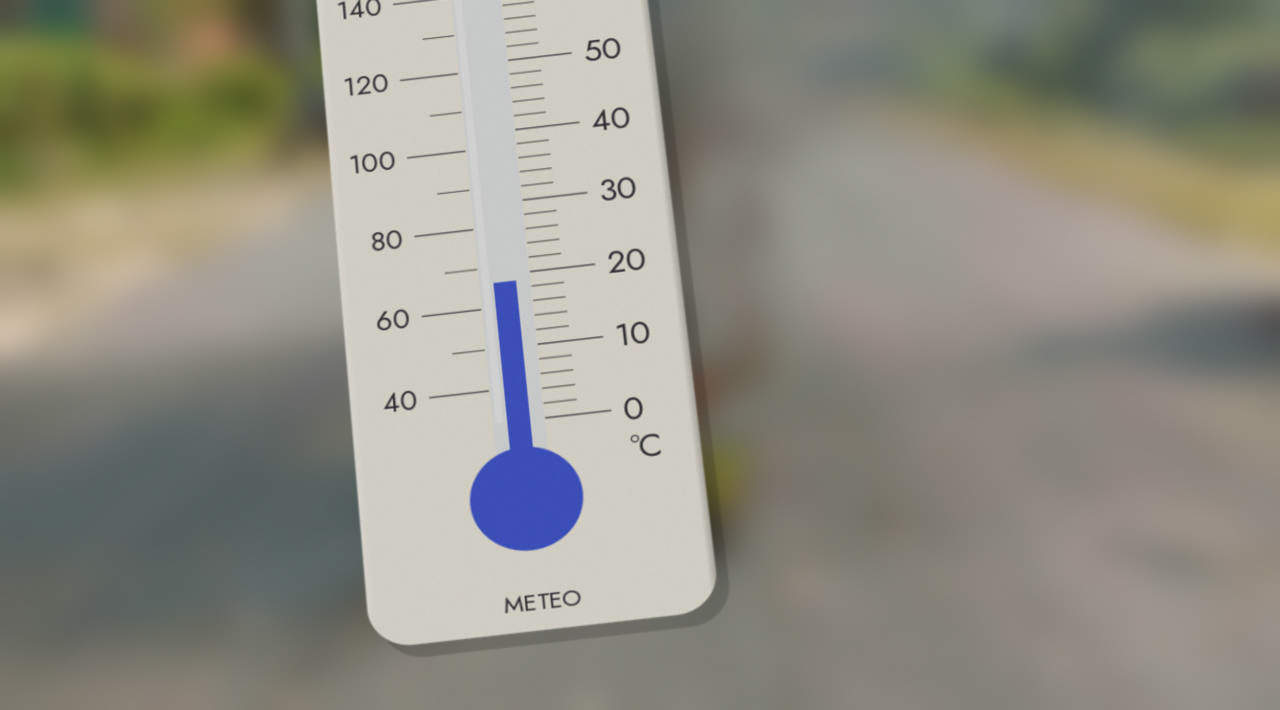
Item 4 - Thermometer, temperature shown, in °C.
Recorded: 19 °C
